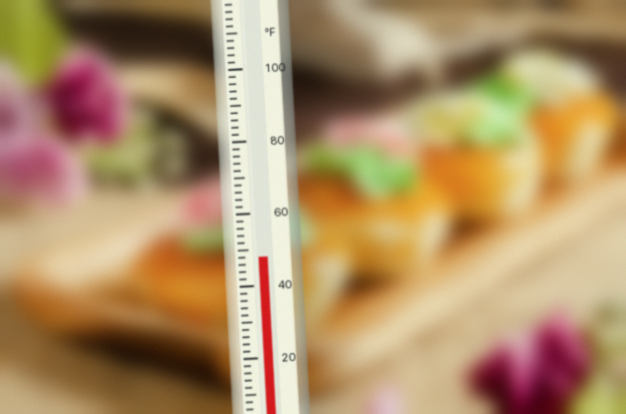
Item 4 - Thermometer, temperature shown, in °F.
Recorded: 48 °F
